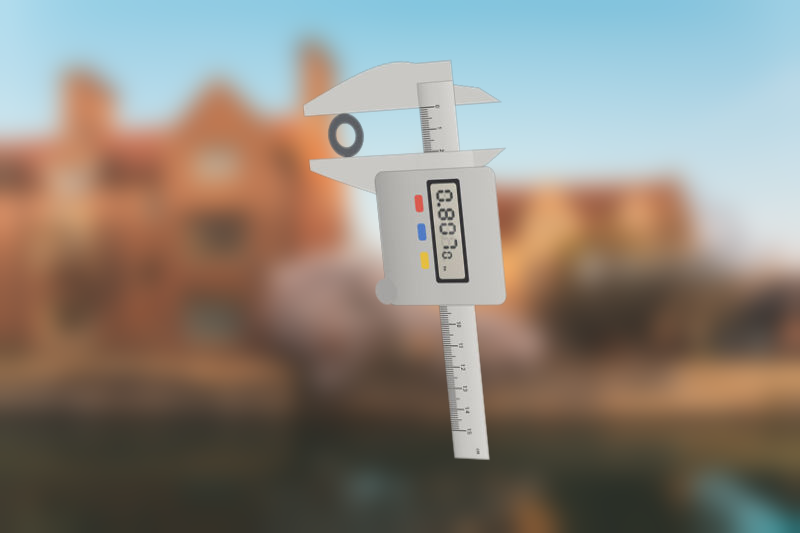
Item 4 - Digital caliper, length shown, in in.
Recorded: 0.8070 in
